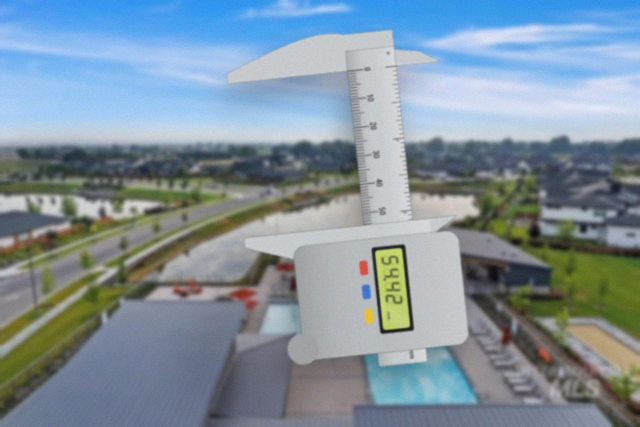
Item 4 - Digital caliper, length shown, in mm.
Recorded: 54.42 mm
